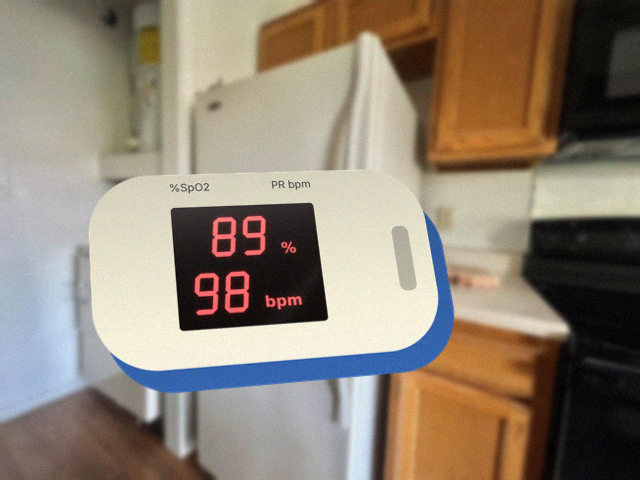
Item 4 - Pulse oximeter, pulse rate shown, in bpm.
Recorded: 98 bpm
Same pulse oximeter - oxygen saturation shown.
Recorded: 89 %
